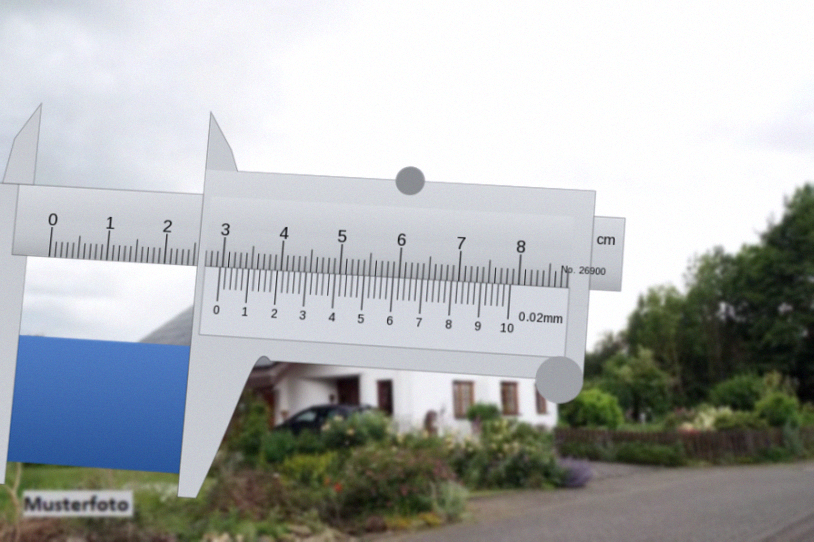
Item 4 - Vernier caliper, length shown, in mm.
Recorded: 29.6 mm
